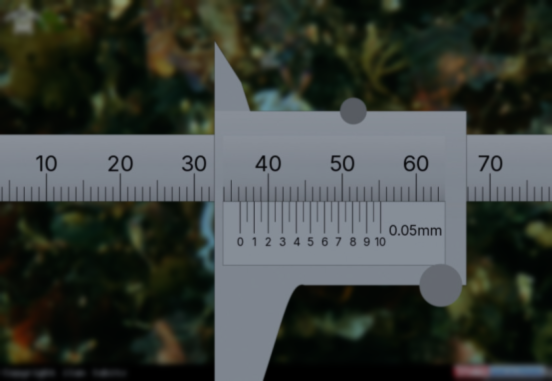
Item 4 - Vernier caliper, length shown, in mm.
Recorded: 36.2 mm
